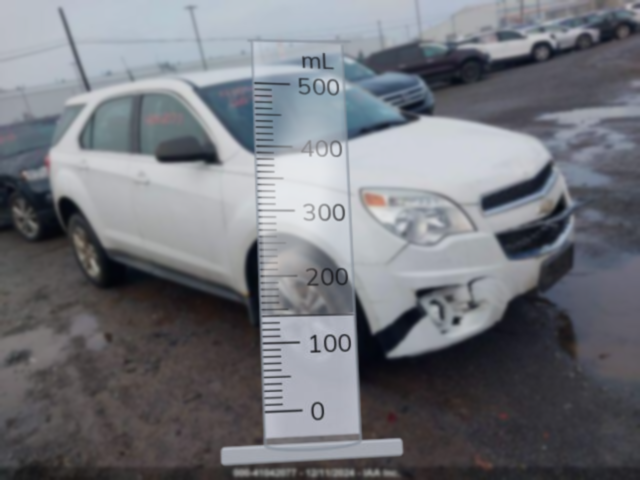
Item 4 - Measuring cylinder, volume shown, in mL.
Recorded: 140 mL
